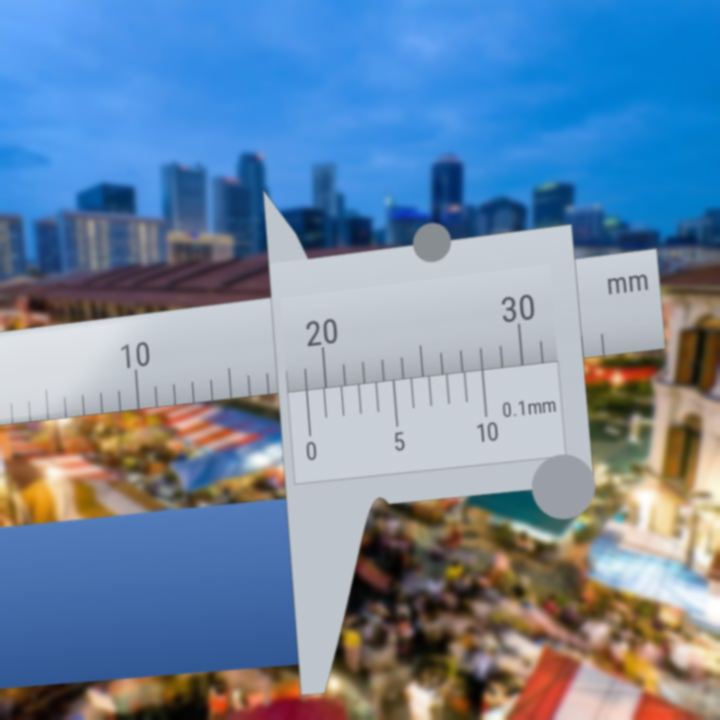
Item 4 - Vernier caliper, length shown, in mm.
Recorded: 19.0 mm
